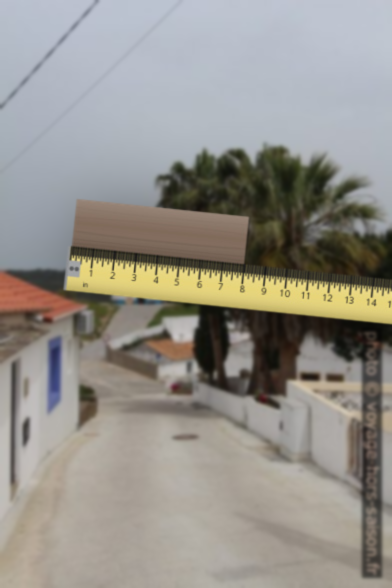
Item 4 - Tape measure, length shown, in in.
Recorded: 8 in
